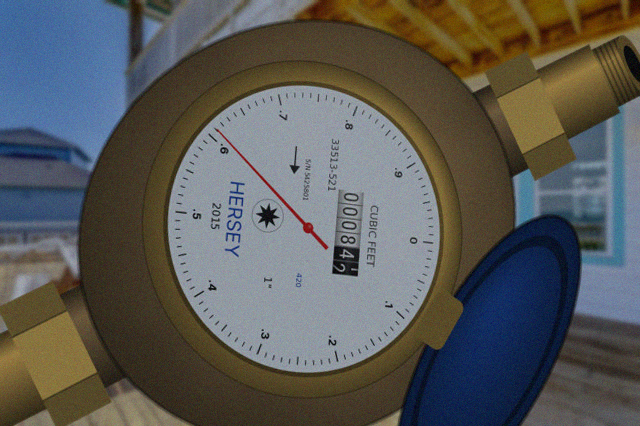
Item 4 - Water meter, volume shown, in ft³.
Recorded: 841.61 ft³
